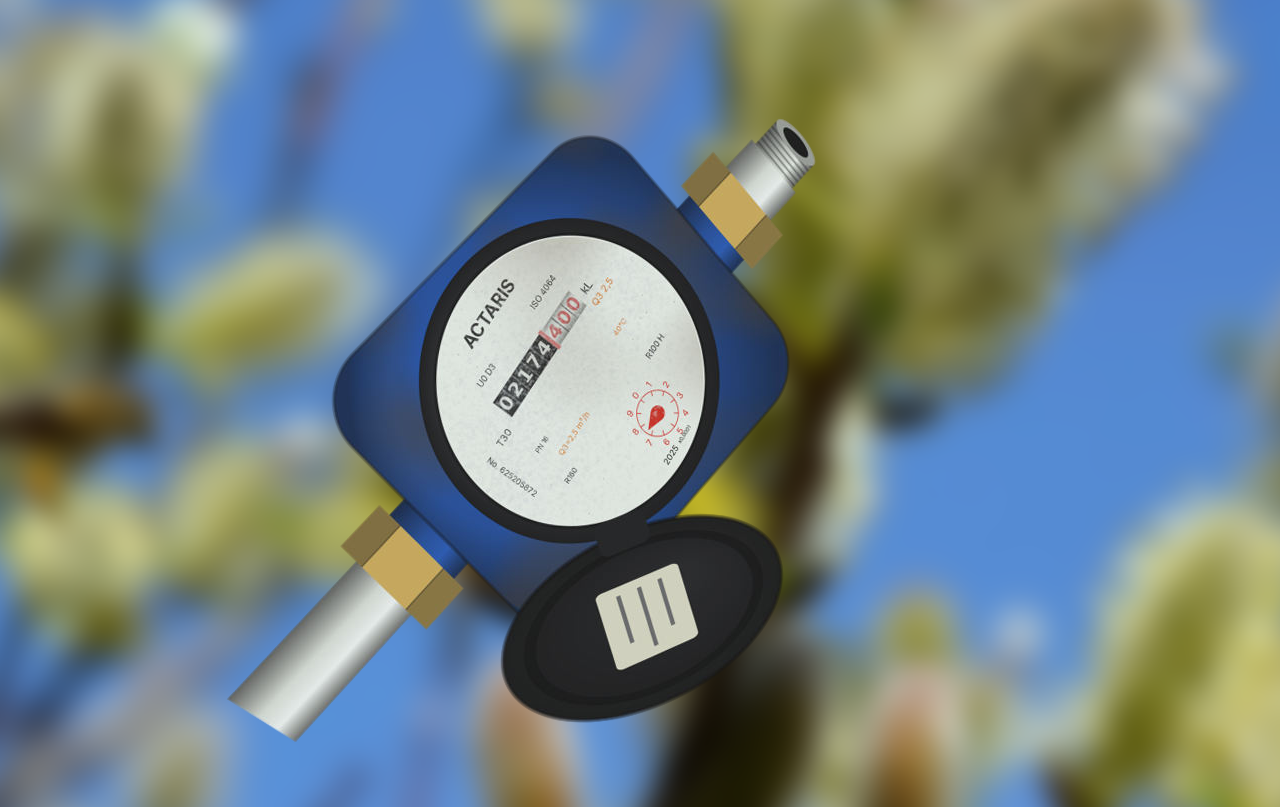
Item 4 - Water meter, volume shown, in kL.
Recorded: 2174.4007 kL
